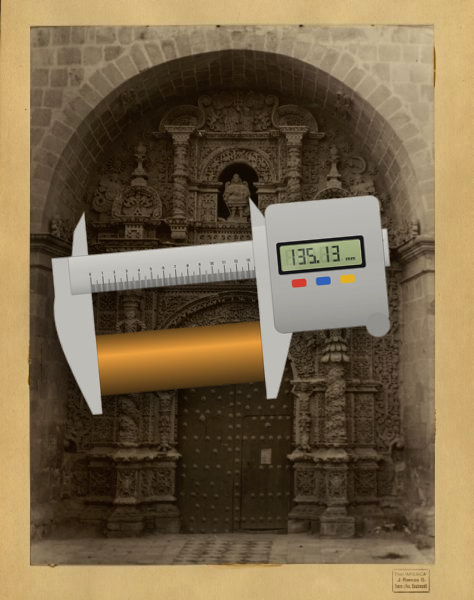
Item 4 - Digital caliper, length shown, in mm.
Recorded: 135.13 mm
